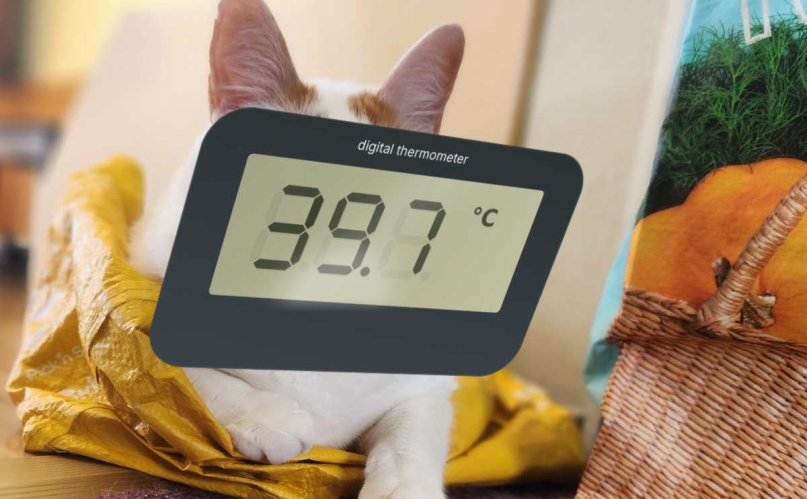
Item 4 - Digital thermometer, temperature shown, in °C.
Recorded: 39.7 °C
